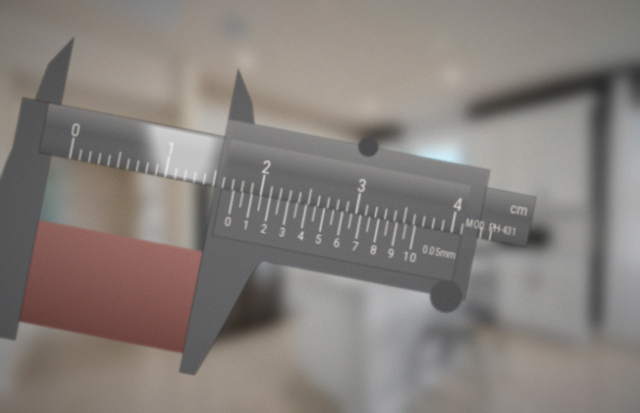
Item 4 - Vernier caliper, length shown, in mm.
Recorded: 17.2 mm
